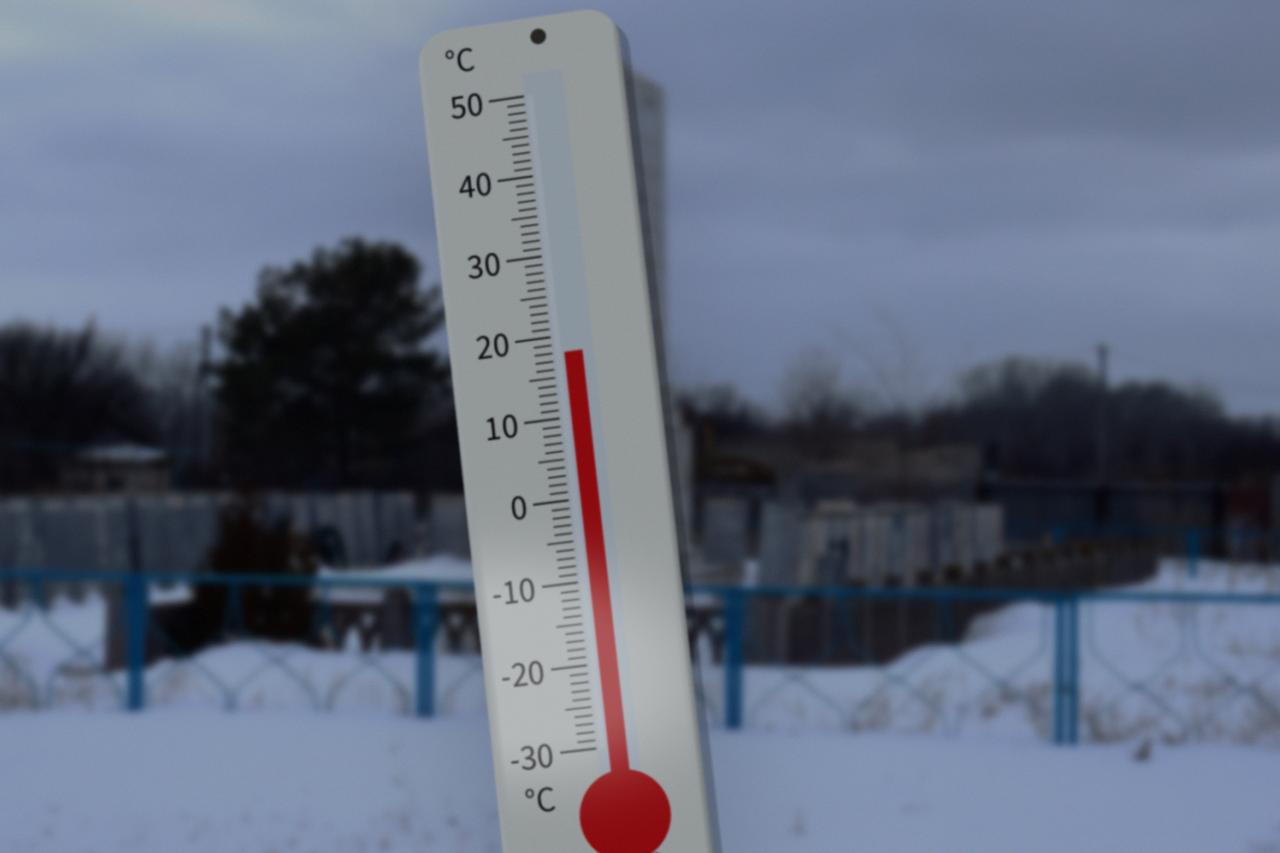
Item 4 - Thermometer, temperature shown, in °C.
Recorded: 18 °C
